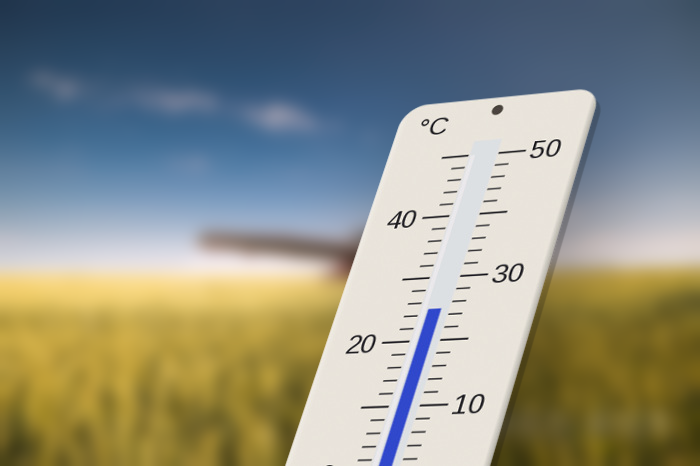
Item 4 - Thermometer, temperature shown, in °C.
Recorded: 25 °C
